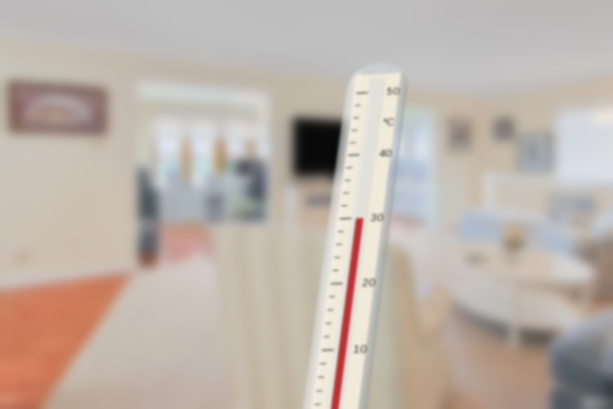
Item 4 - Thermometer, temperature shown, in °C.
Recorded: 30 °C
